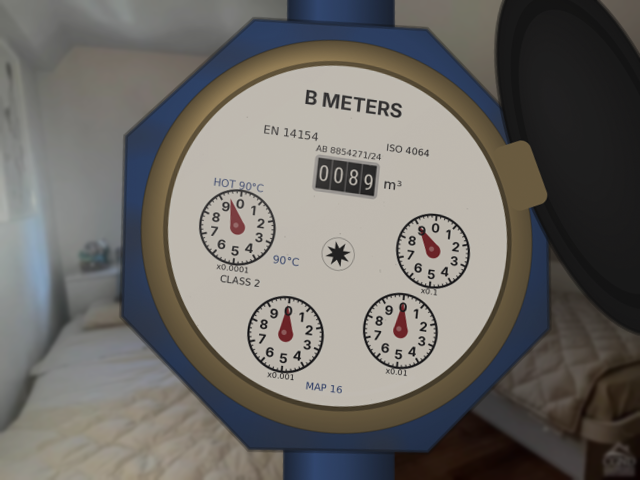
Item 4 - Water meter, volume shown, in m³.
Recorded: 88.8999 m³
